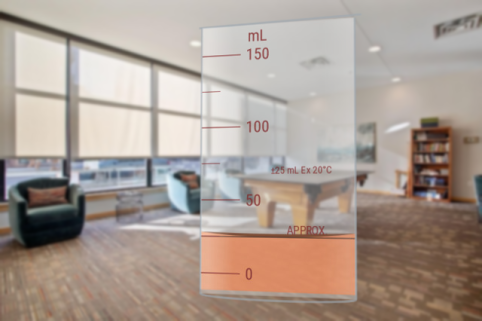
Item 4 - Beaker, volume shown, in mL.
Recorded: 25 mL
